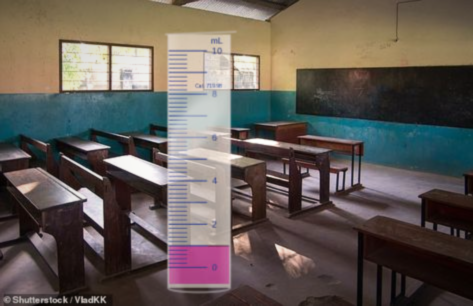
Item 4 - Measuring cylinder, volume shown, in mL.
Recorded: 1 mL
